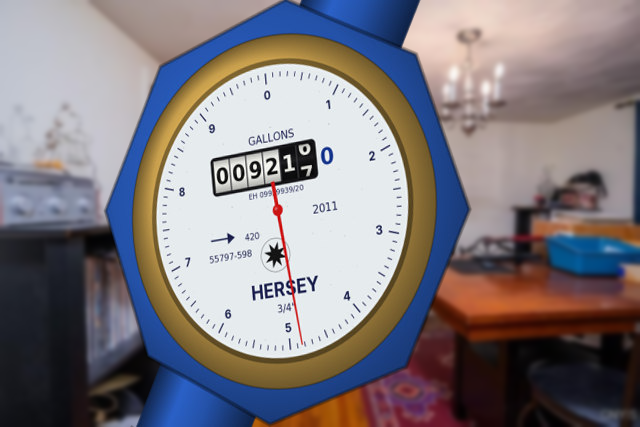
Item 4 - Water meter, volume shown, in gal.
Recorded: 92164.8 gal
